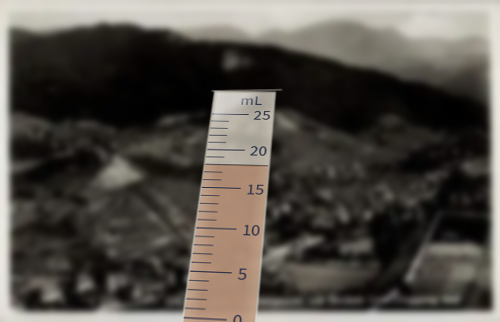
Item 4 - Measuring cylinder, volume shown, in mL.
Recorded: 18 mL
